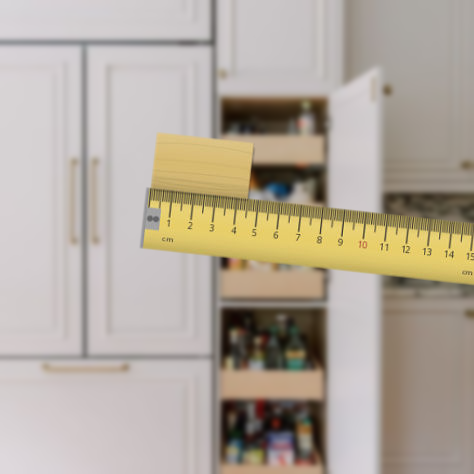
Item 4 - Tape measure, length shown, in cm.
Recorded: 4.5 cm
